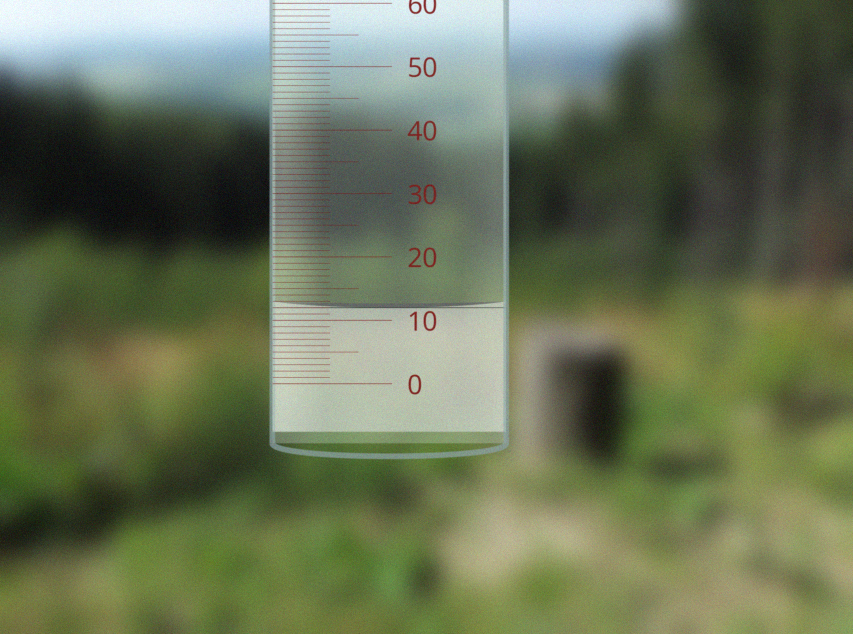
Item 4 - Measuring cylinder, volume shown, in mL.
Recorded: 12 mL
